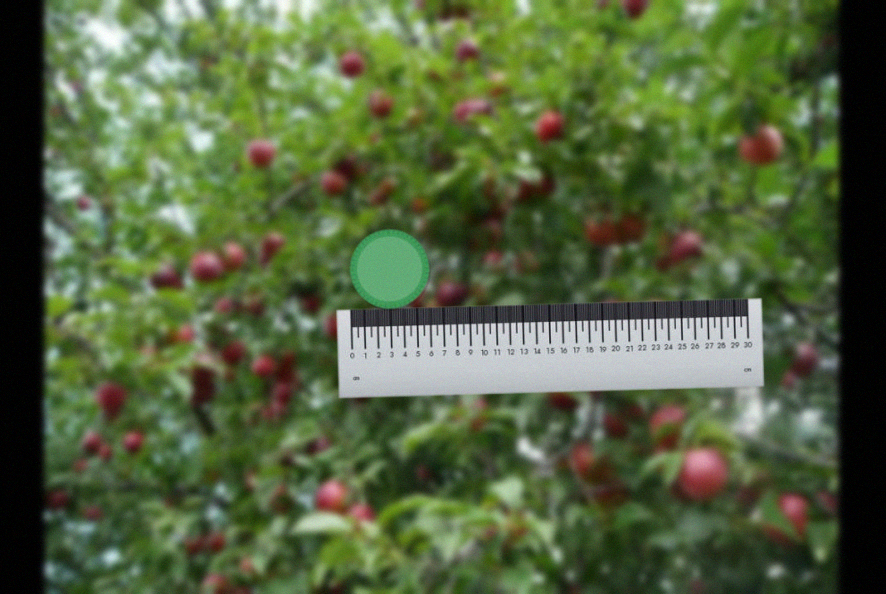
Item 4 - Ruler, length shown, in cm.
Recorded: 6 cm
